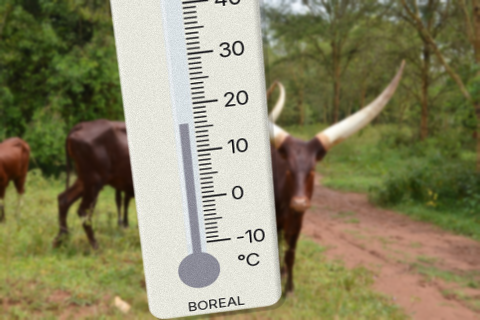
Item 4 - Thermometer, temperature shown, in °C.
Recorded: 16 °C
